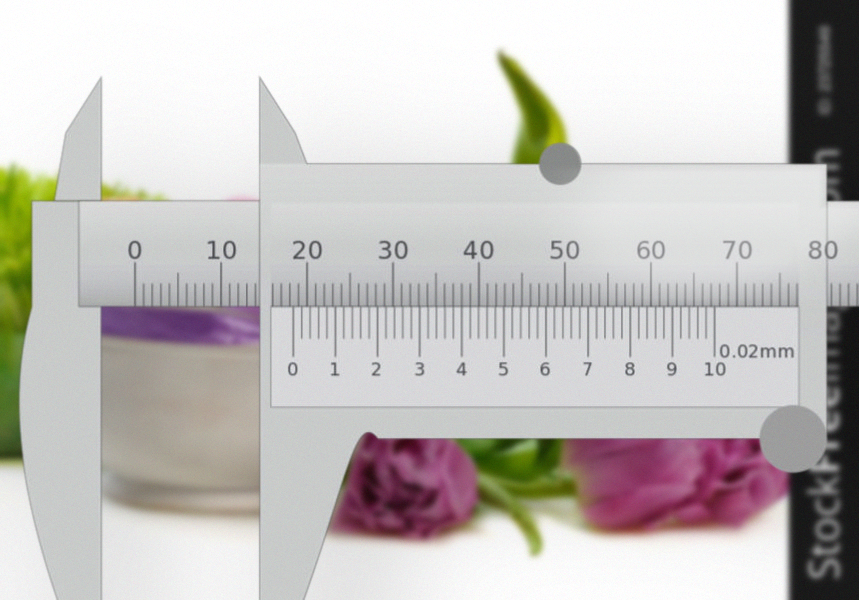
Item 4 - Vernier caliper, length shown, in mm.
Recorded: 18.4 mm
